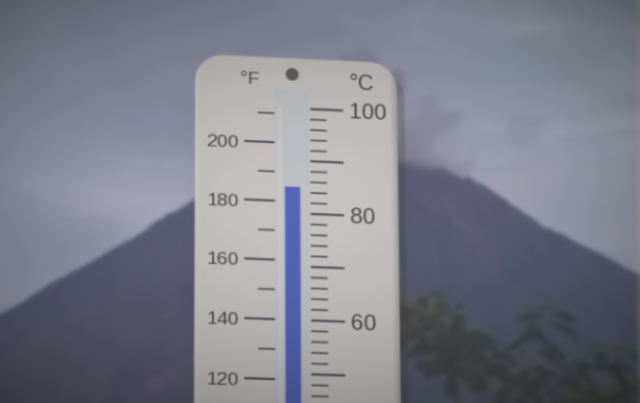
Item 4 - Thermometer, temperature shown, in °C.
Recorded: 85 °C
